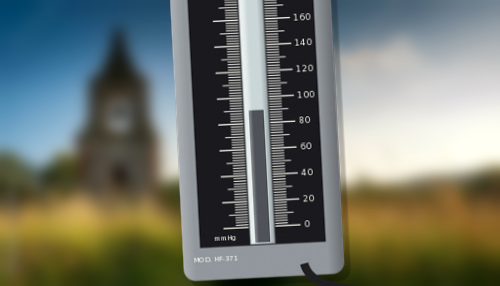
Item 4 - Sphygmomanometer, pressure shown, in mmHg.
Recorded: 90 mmHg
